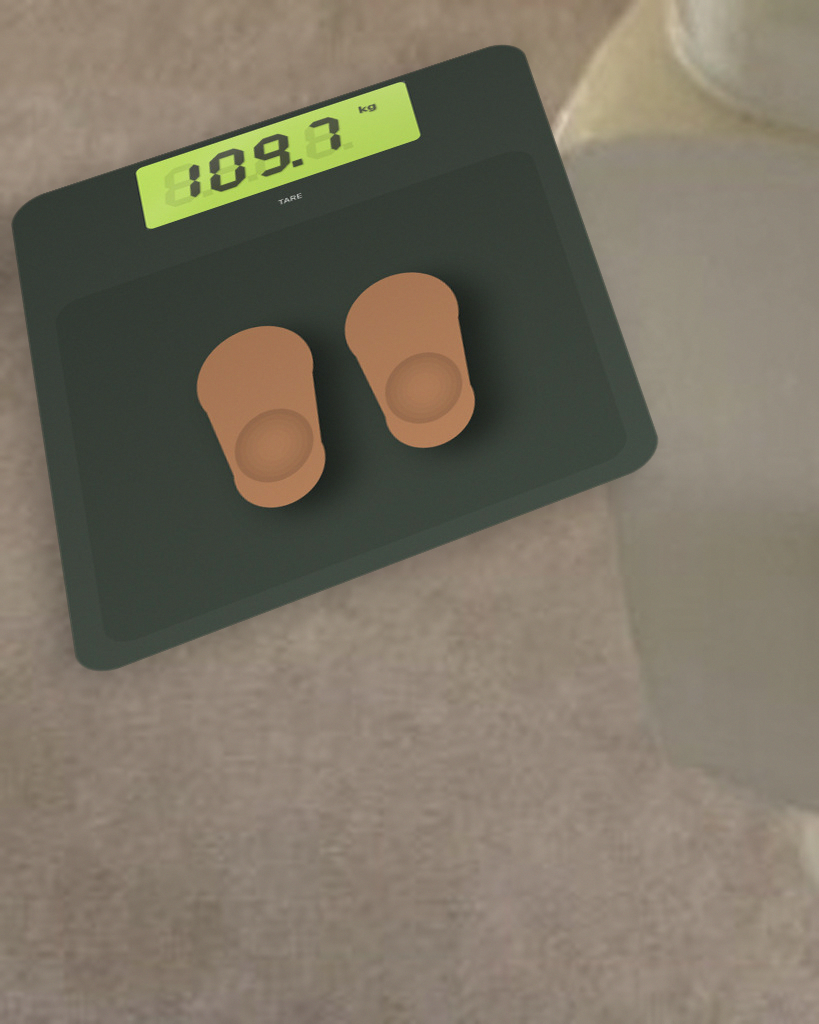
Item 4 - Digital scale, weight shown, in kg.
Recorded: 109.7 kg
